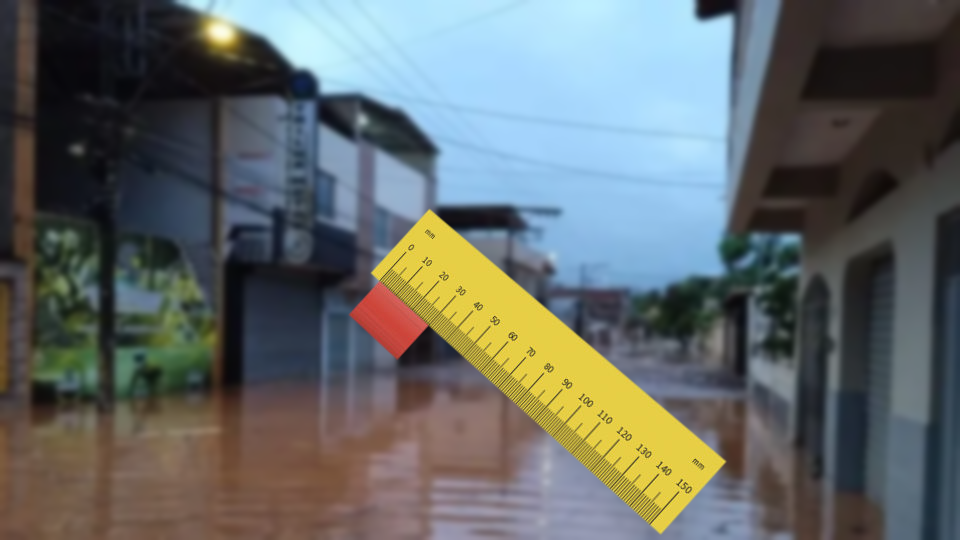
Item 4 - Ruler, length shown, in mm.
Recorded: 30 mm
